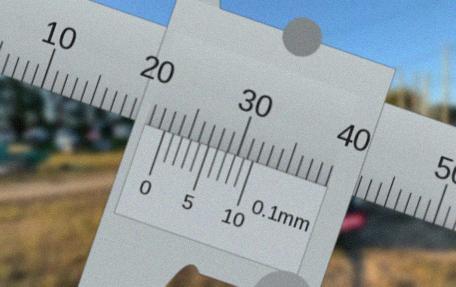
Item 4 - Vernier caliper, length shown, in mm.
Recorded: 22.6 mm
